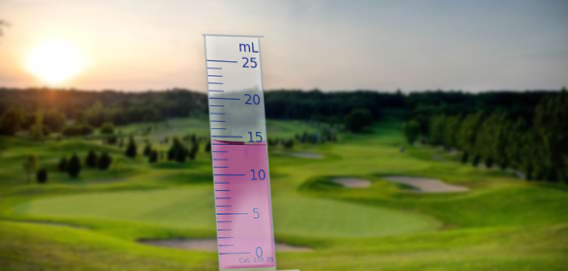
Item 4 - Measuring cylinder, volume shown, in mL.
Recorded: 14 mL
